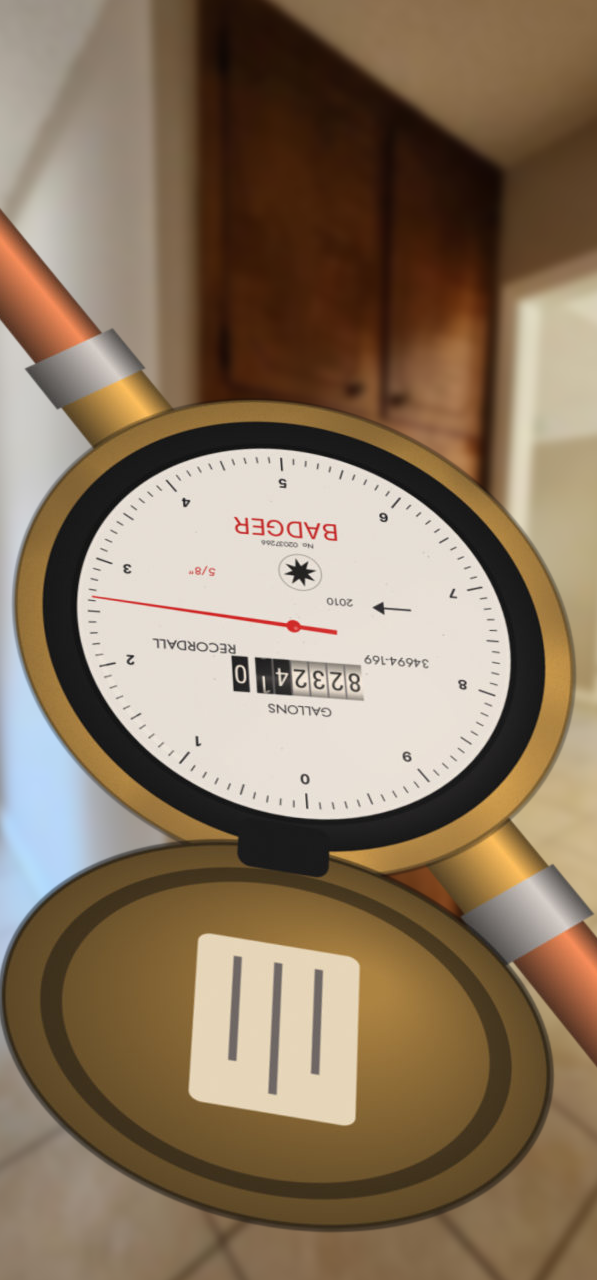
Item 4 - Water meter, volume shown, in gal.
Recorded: 8232412.6 gal
